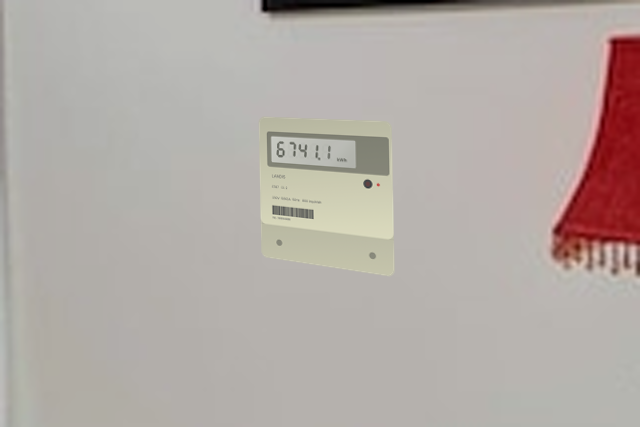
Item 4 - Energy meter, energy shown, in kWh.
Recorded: 6741.1 kWh
